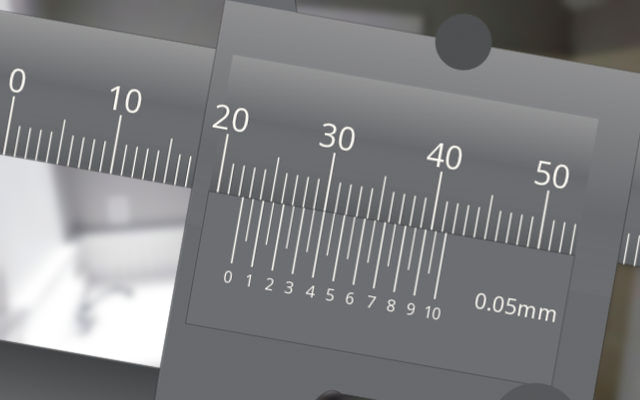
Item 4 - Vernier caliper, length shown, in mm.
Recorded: 22.4 mm
